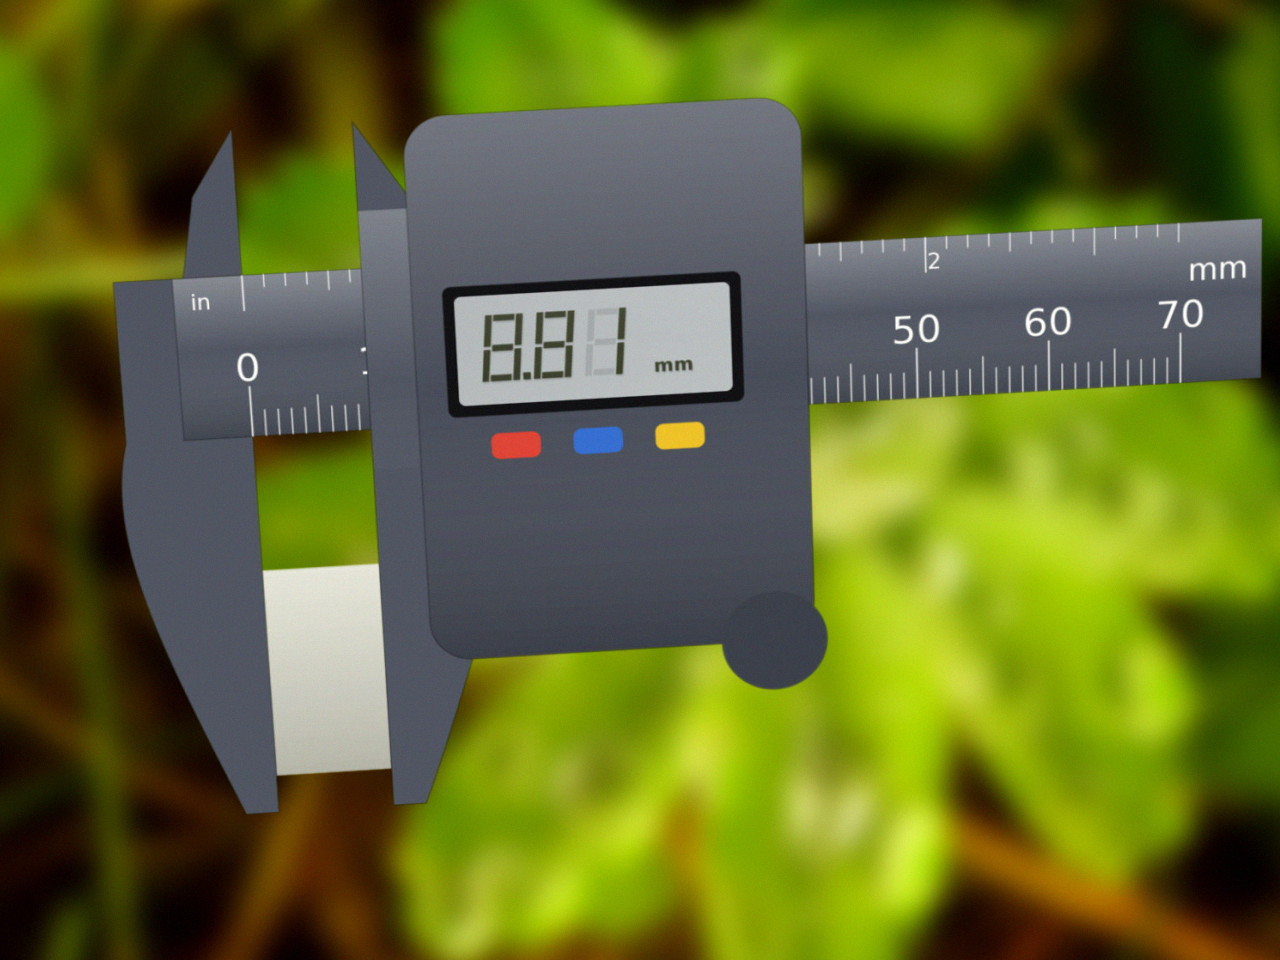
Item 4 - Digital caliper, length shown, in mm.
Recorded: 8.81 mm
